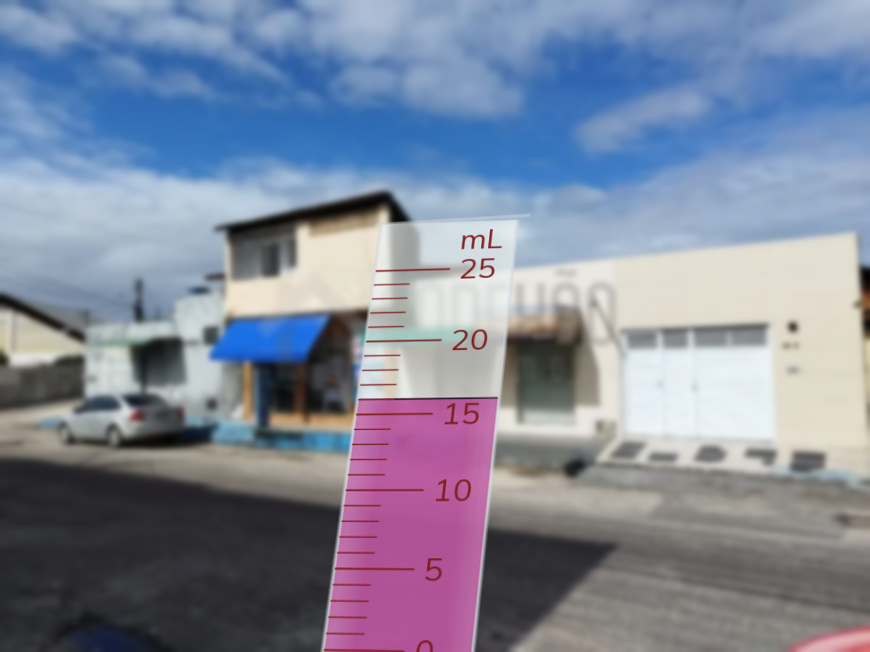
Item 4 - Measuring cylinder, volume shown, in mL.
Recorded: 16 mL
